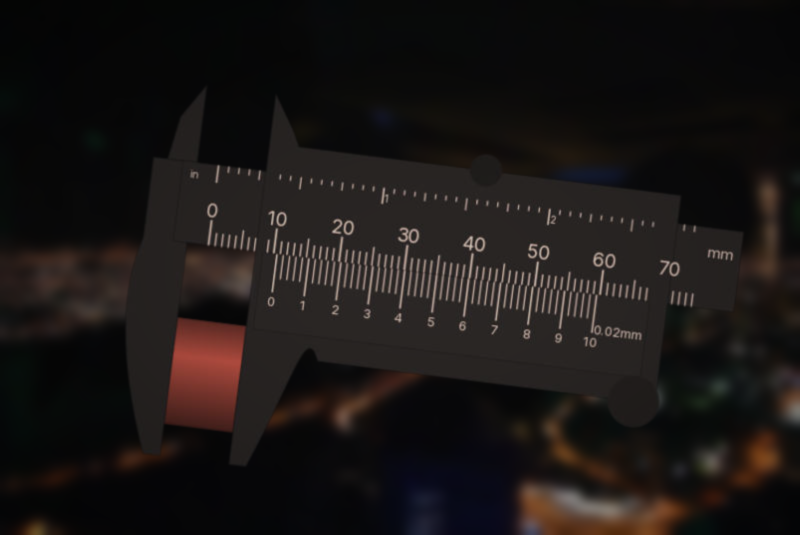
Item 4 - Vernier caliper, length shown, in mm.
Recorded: 10.5 mm
